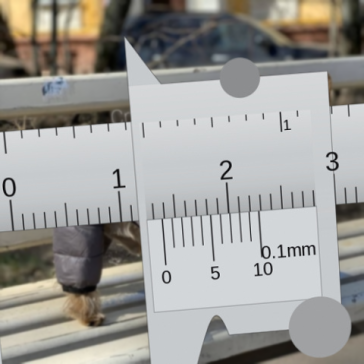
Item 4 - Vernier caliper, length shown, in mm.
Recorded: 13.8 mm
